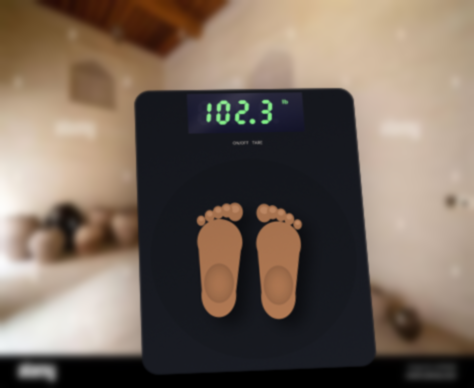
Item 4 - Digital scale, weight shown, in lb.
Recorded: 102.3 lb
